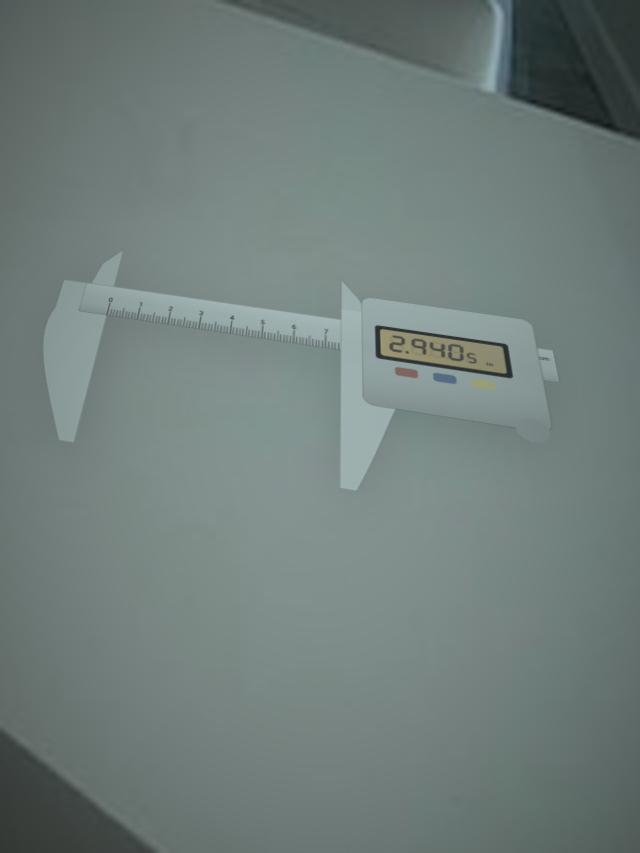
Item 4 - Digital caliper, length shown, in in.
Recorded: 2.9405 in
